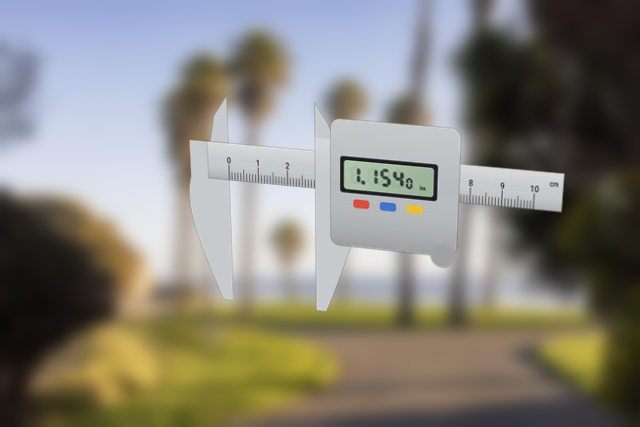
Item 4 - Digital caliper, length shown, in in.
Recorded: 1.1540 in
